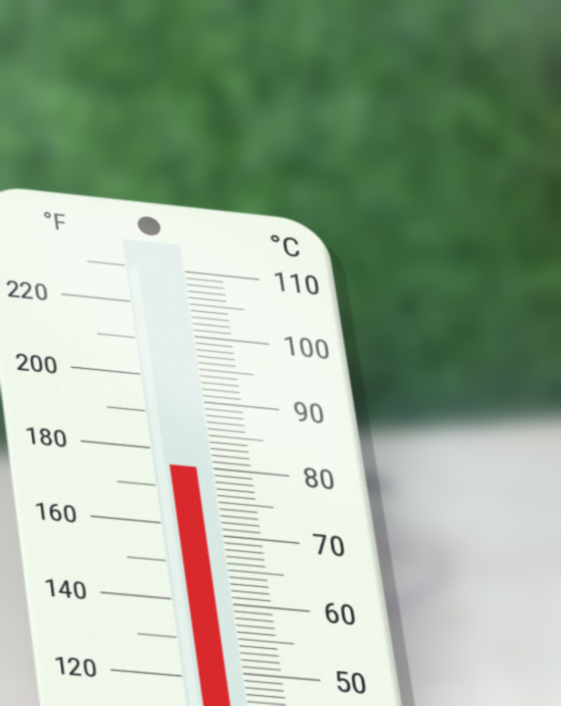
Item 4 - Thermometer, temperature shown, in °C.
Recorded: 80 °C
